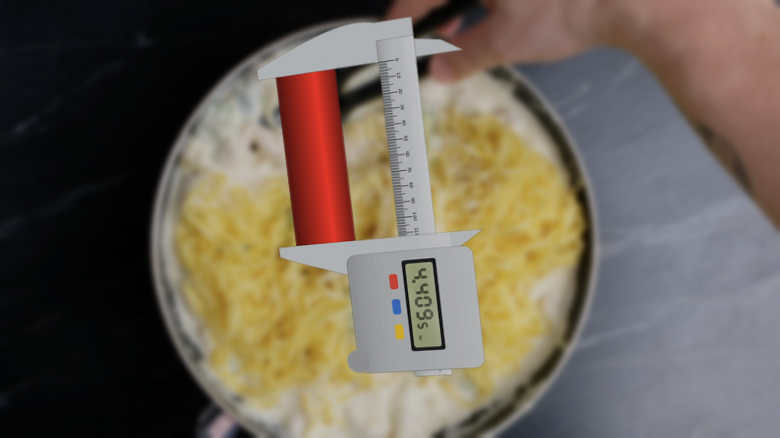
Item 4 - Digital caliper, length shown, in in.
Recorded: 4.4095 in
